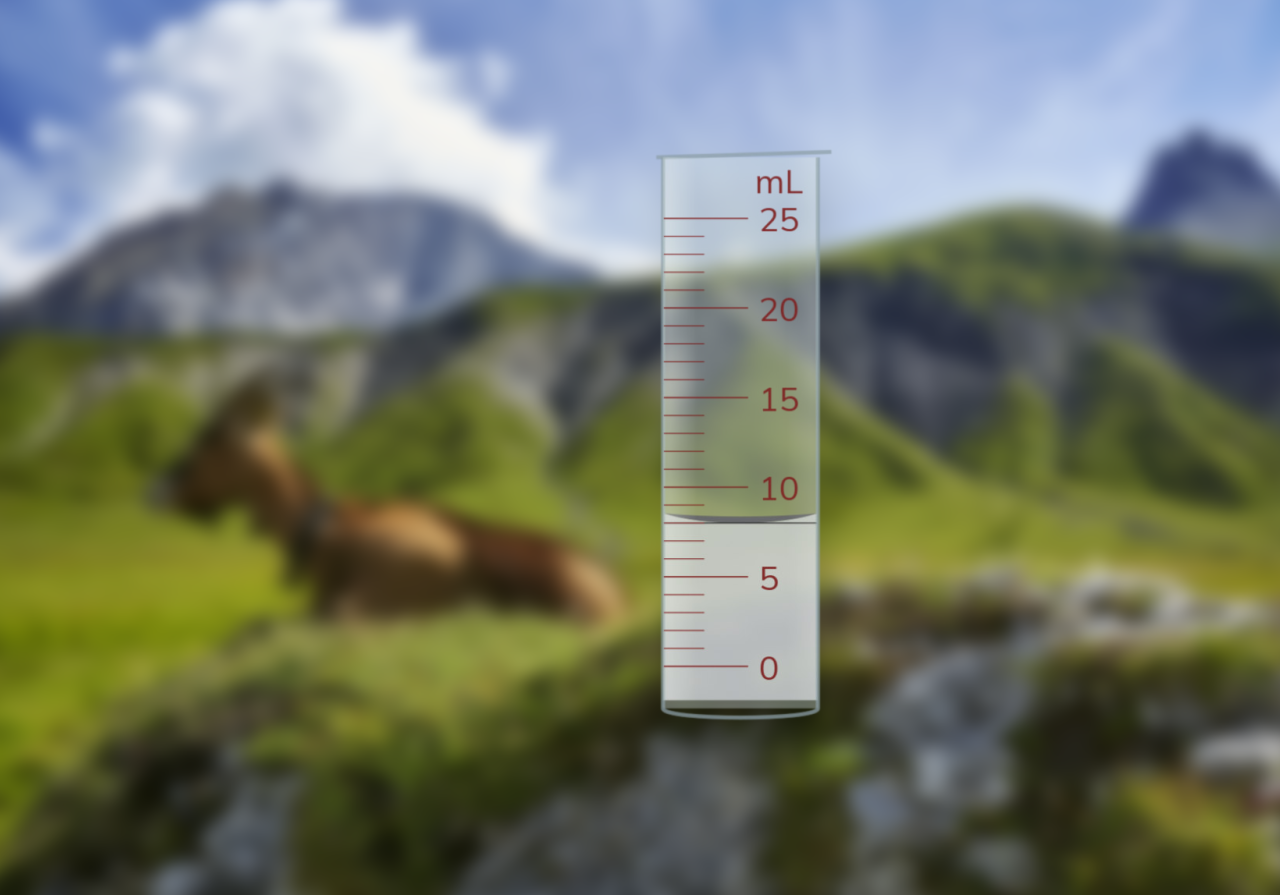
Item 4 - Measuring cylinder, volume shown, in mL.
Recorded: 8 mL
